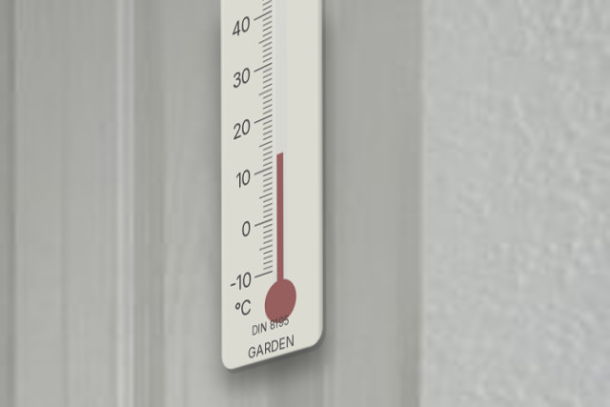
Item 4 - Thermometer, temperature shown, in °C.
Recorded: 12 °C
